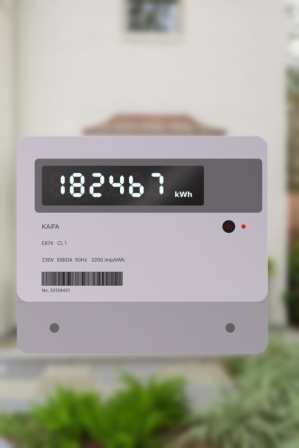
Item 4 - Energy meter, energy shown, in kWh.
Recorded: 182467 kWh
